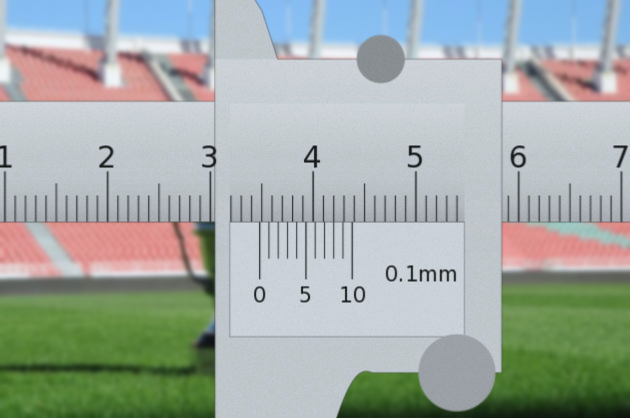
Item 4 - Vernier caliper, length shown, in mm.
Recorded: 34.8 mm
